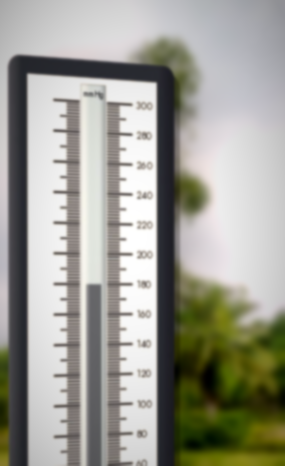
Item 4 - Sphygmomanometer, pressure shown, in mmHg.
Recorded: 180 mmHg
